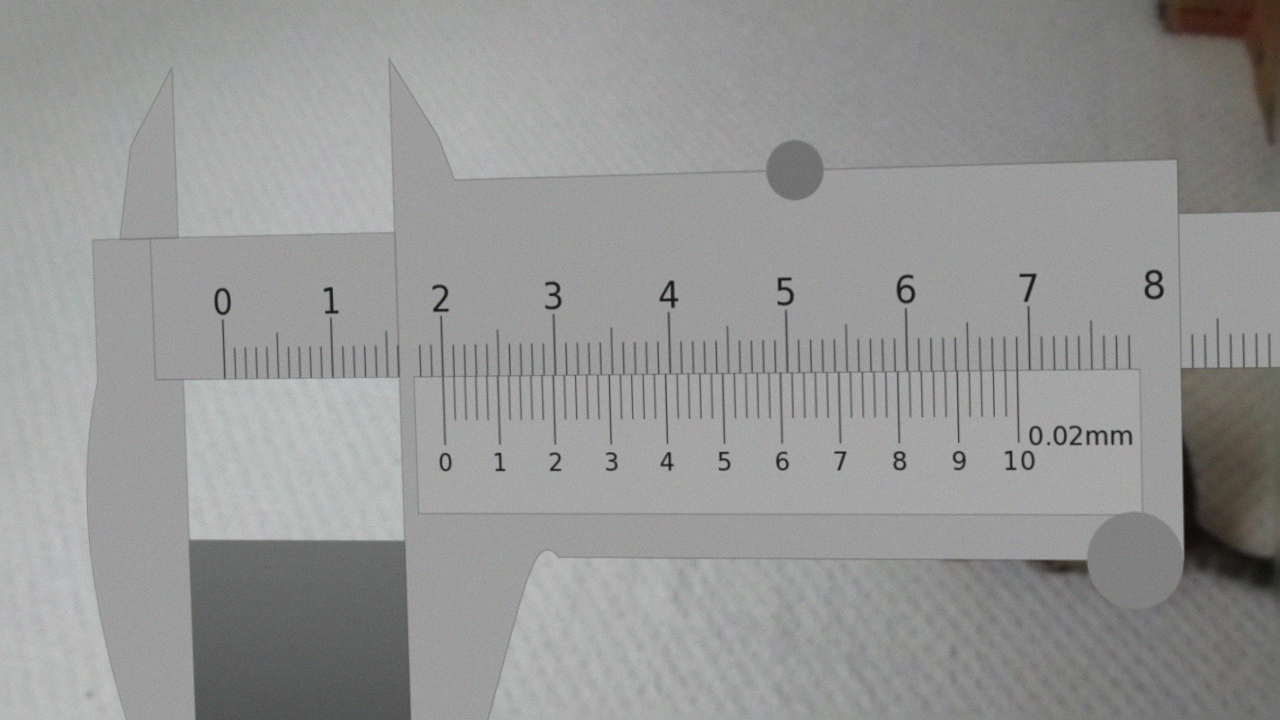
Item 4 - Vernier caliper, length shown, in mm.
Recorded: 20.0 mm
